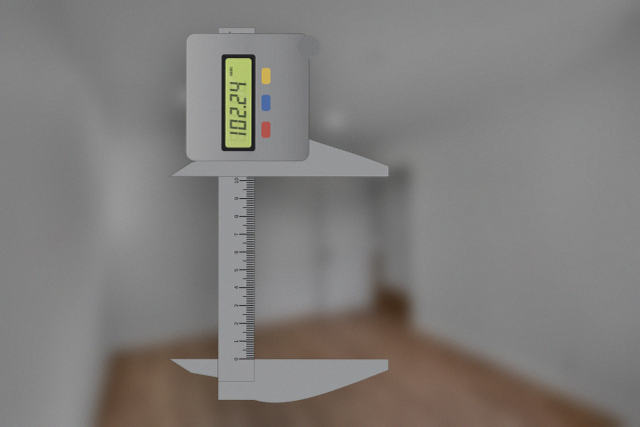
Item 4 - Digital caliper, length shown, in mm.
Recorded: 102.24 mm
